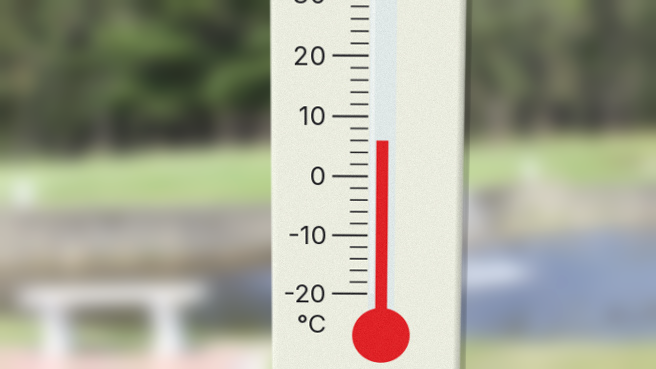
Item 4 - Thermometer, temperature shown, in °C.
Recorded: 6 °C
